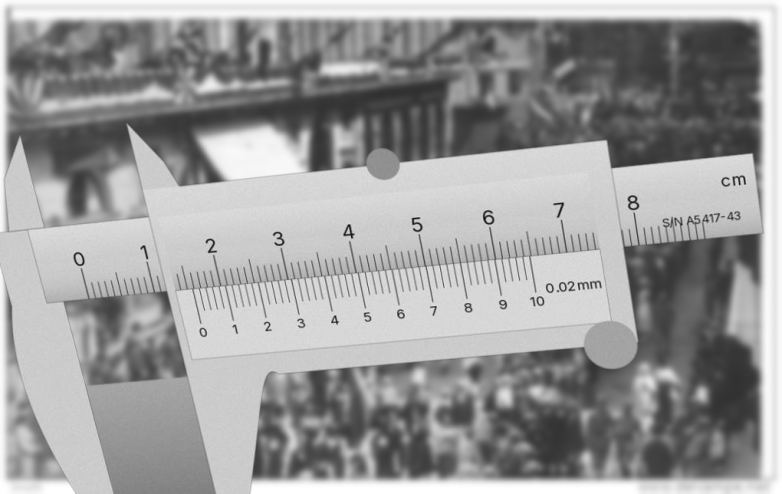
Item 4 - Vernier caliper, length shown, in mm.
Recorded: 15.8 mm
